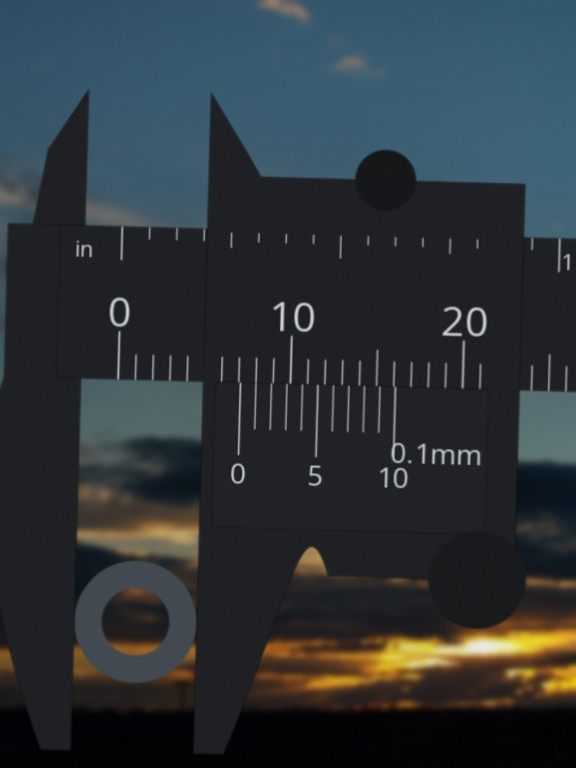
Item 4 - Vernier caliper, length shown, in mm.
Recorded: 7.1 mm
